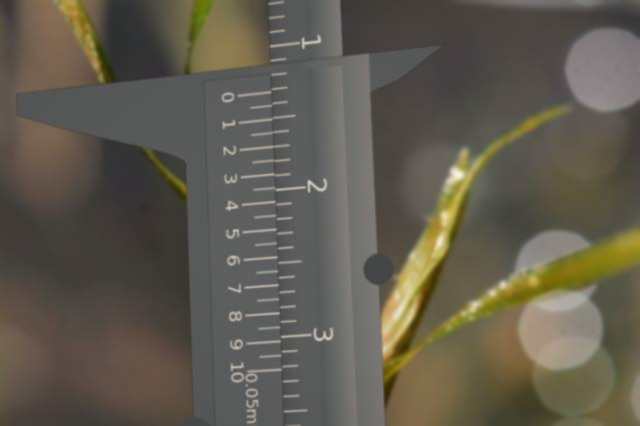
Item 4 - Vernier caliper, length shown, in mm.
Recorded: 13.2 mm
